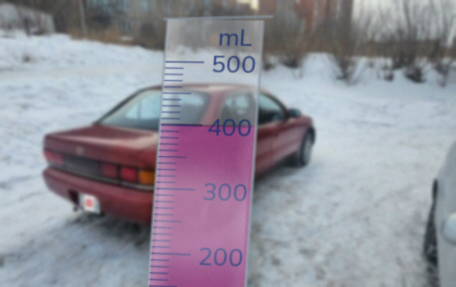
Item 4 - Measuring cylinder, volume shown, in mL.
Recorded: 400 mL
